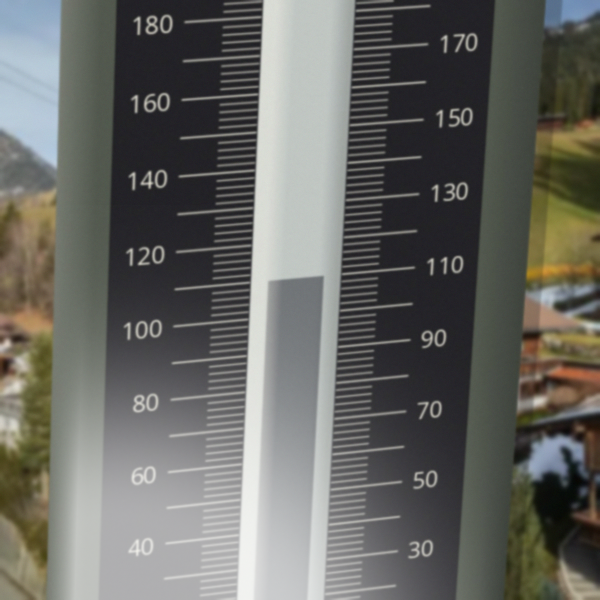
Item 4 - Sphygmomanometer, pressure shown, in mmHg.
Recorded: 110 mmHg
